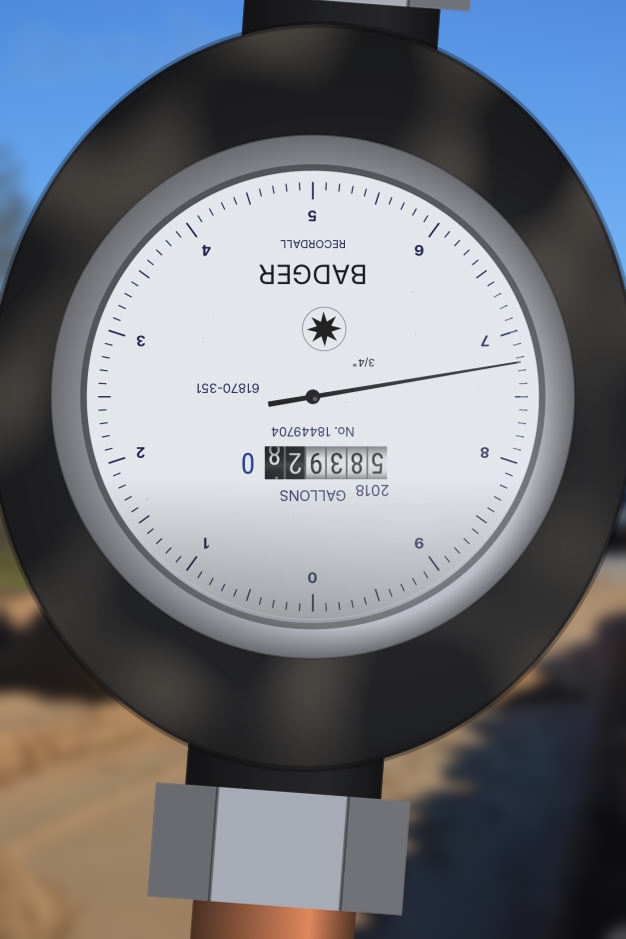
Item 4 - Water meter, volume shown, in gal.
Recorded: 5839277.2 gal
